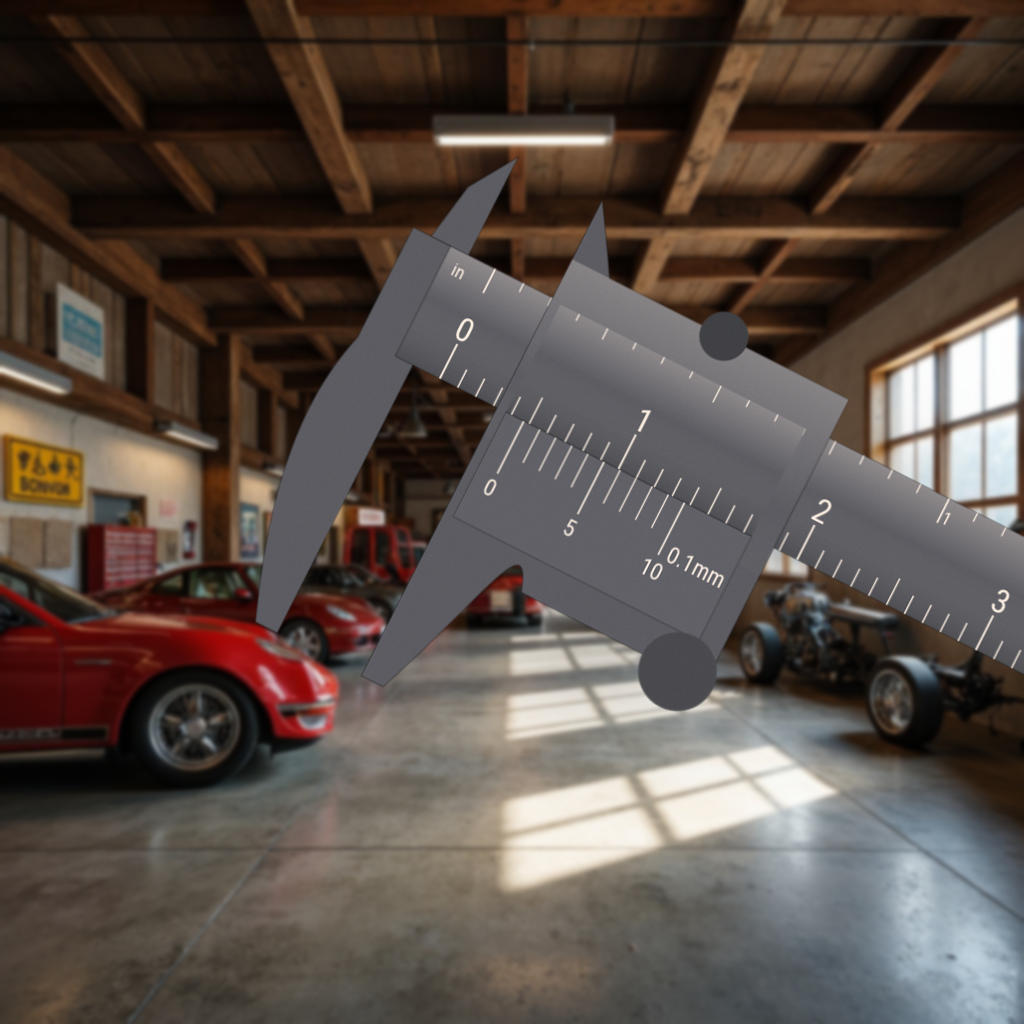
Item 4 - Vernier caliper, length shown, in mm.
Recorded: 4.7 mm
